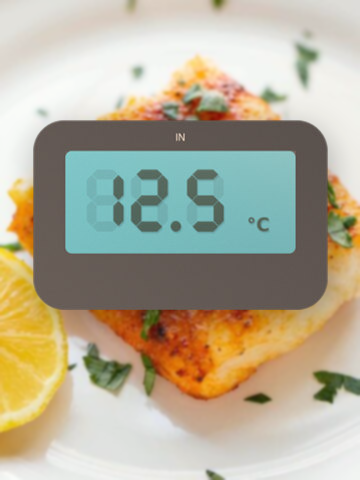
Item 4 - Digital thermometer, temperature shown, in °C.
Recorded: 12.5 °C
